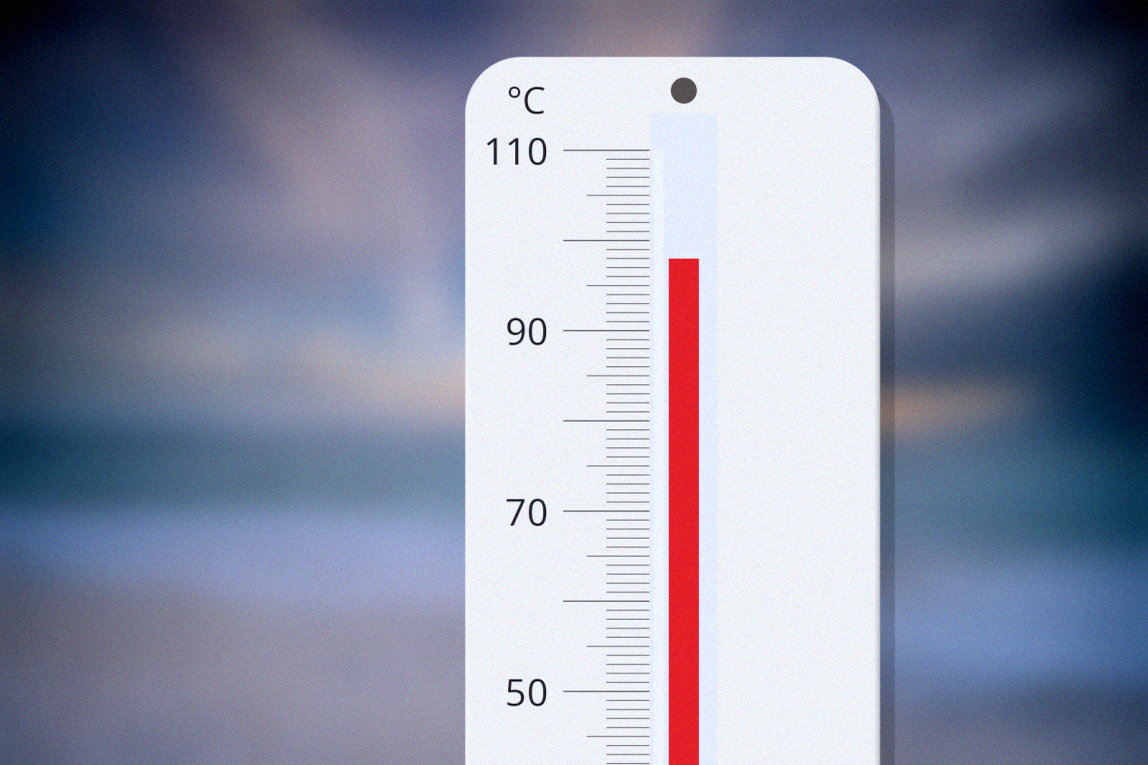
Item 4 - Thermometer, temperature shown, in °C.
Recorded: 98 °C
